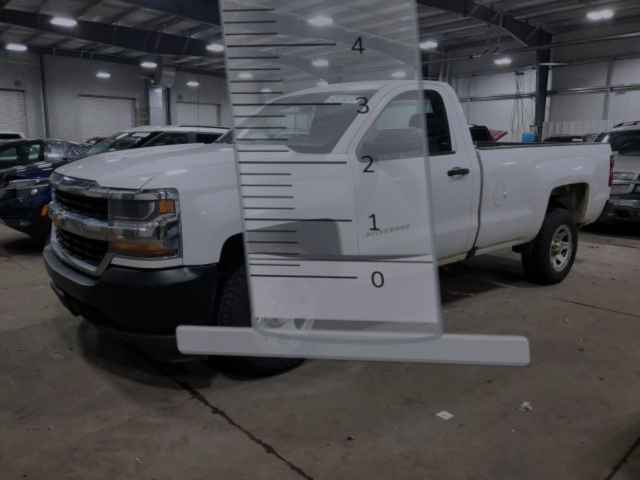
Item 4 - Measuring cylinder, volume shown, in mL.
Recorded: 0.3 mL
